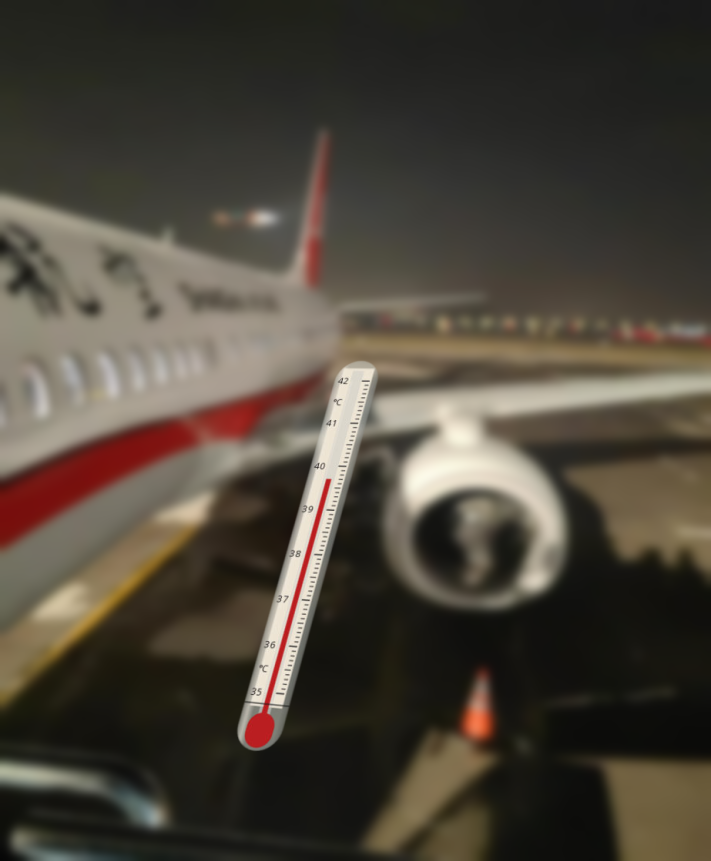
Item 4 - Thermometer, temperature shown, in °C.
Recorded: 39.7 °C
